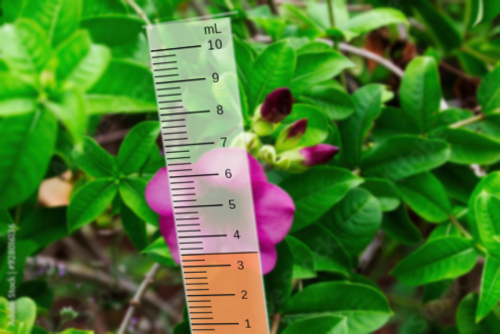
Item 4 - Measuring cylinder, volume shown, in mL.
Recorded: 3.4 mL
